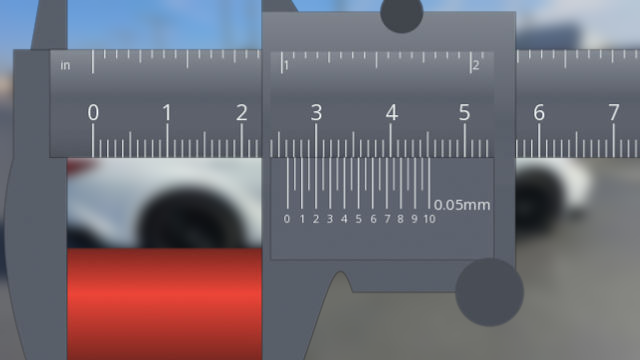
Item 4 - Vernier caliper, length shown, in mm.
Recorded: 26.2 mm
